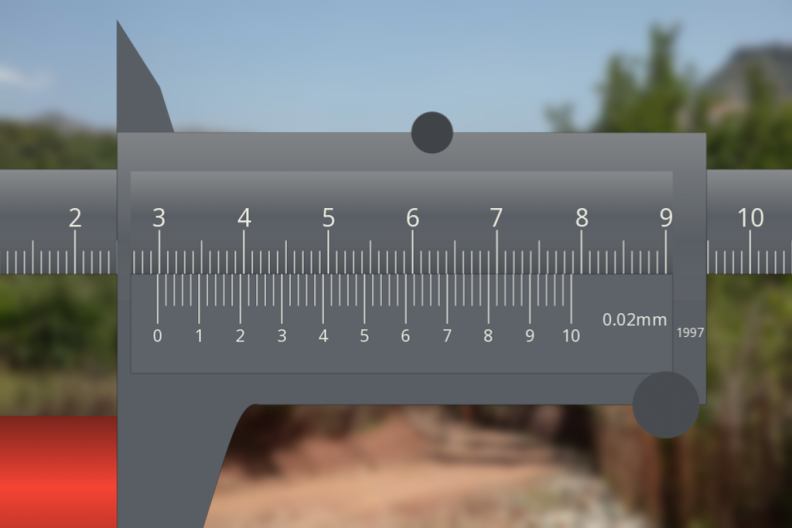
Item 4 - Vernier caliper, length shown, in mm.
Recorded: 29.8 mm
